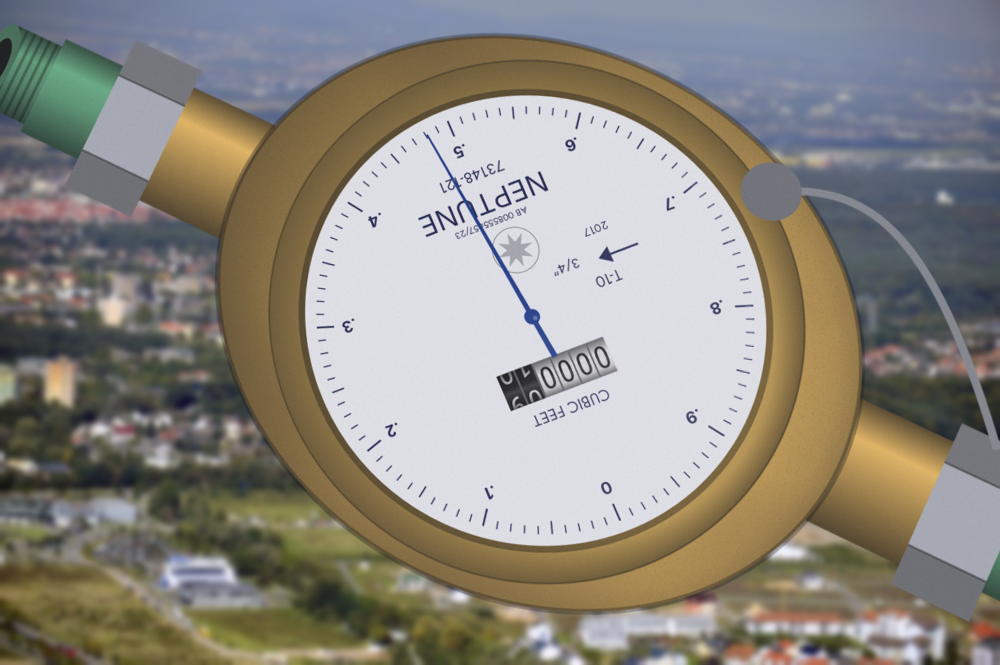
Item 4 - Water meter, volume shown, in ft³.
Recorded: 9.48 ft³
